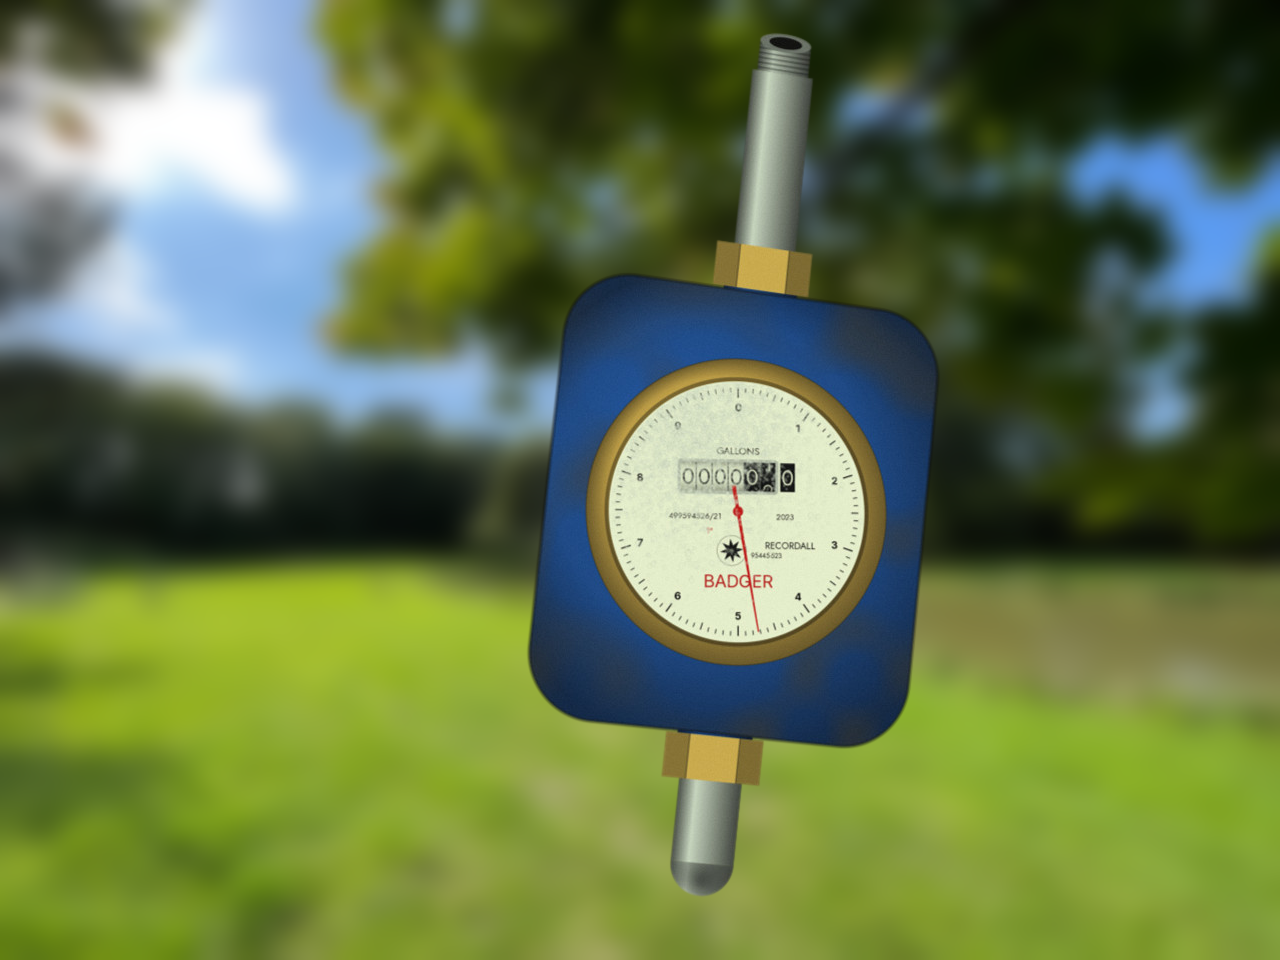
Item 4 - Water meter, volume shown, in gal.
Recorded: 14.7 gal
